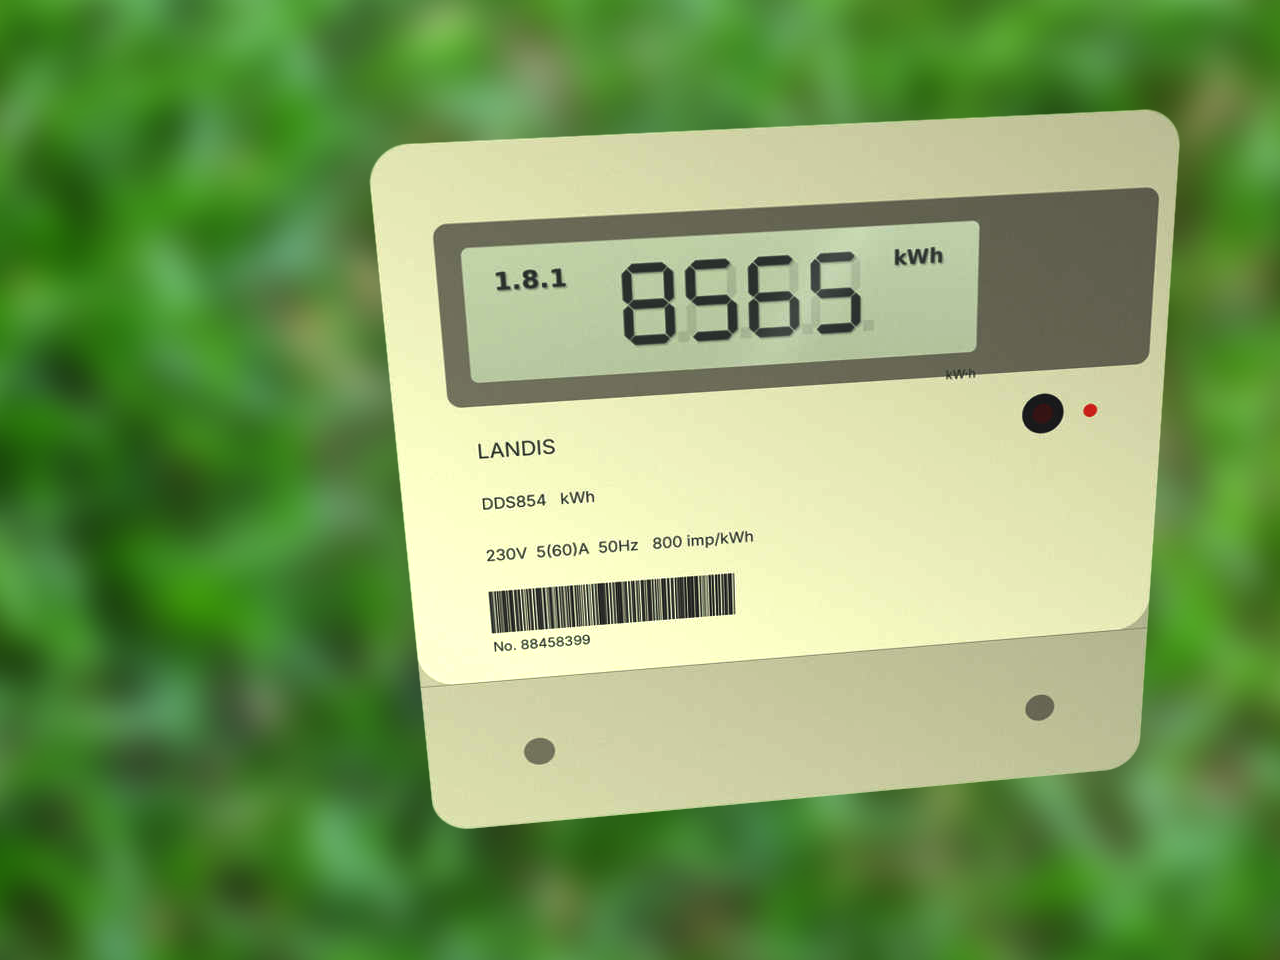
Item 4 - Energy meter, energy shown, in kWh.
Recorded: 8565 kWh
